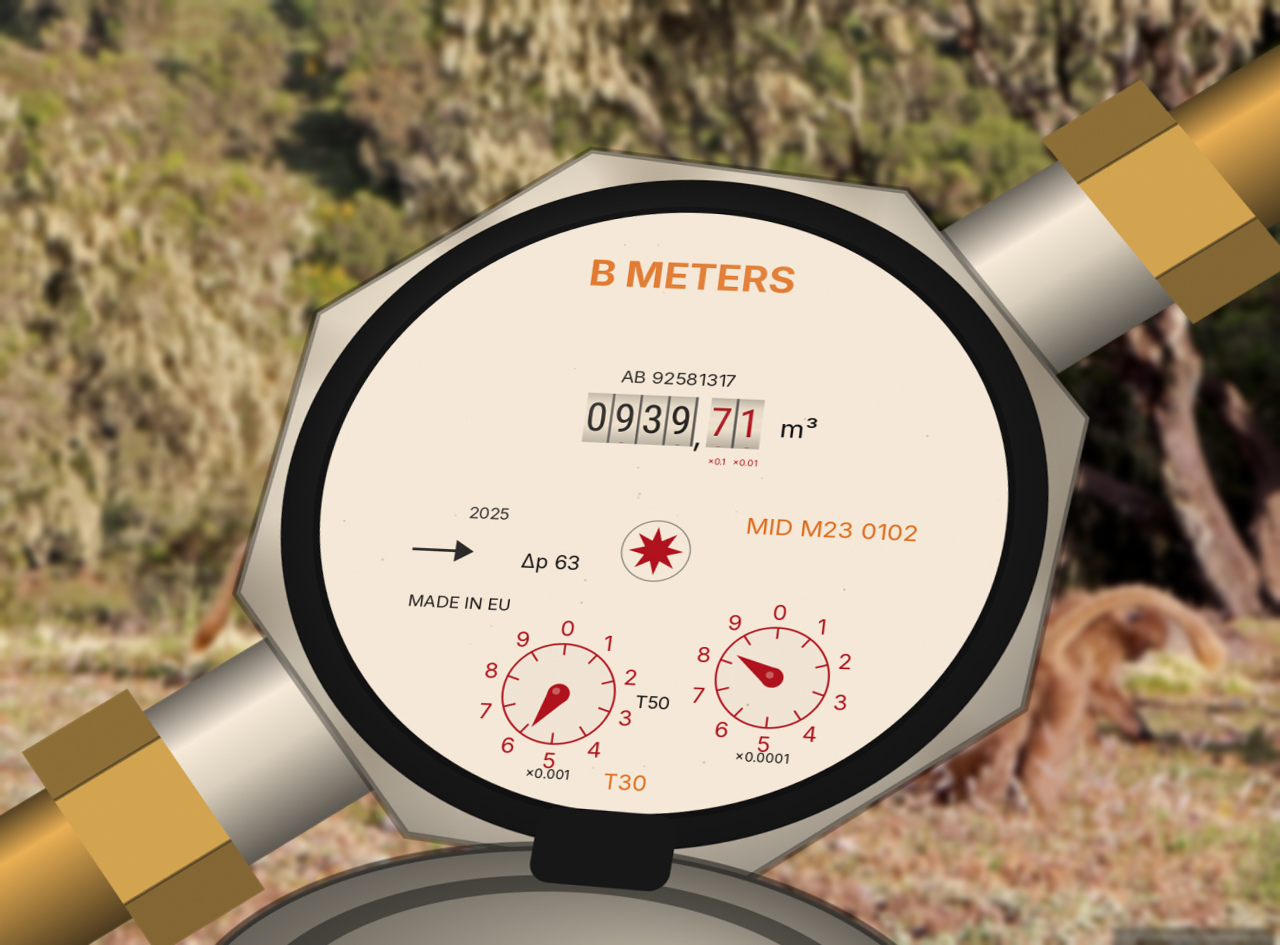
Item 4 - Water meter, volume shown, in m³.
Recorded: 939.7158 m³
